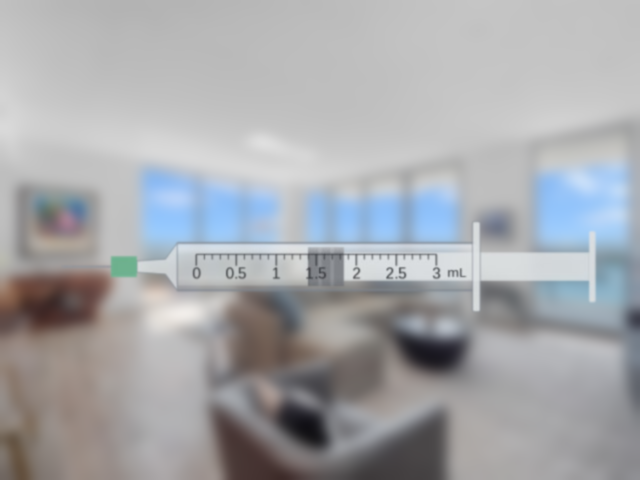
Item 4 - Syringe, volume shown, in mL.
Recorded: 1.4 mL
